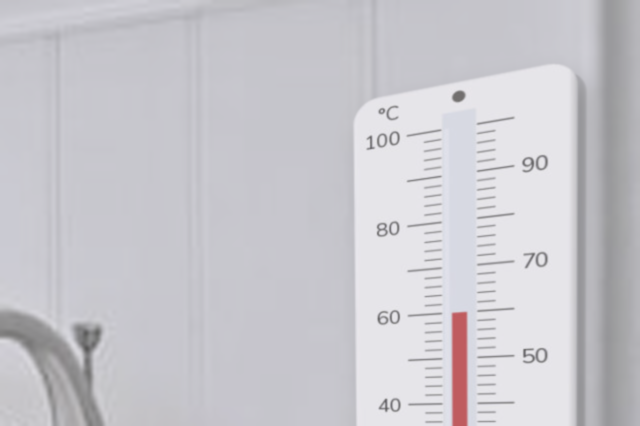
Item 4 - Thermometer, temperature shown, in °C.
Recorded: 60 °C
